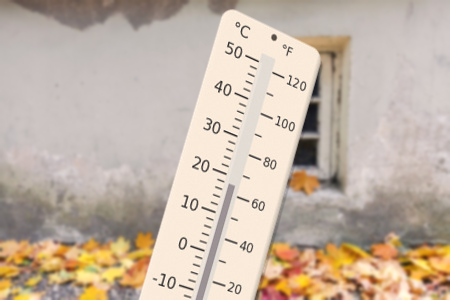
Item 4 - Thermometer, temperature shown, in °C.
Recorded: 18 °C
